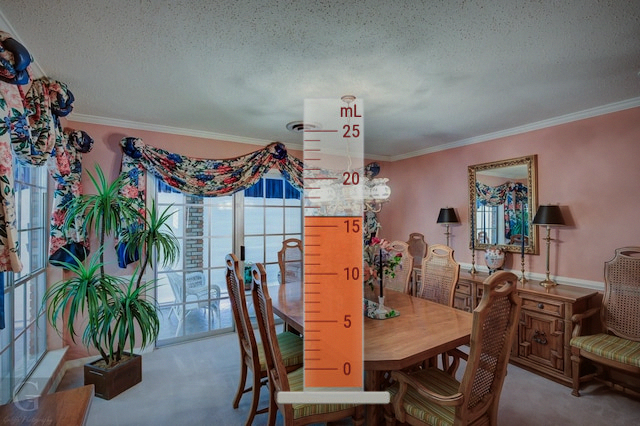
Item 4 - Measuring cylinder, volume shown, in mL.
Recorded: 16 mL
